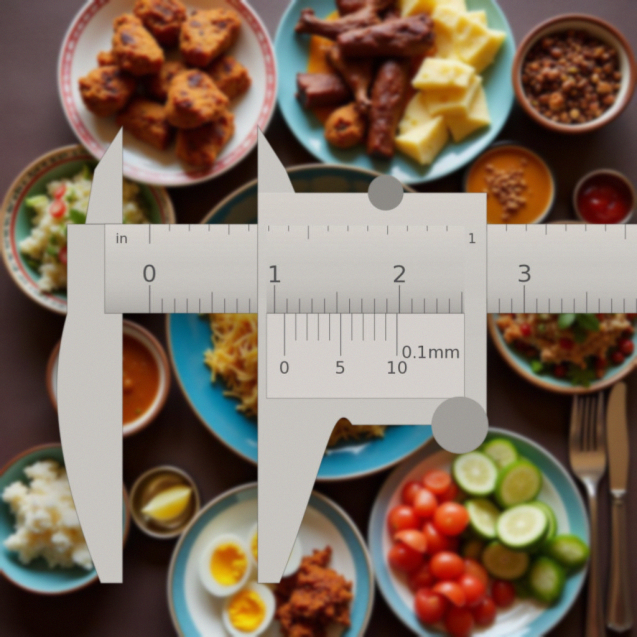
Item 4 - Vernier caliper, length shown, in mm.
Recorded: 10.8 mm
